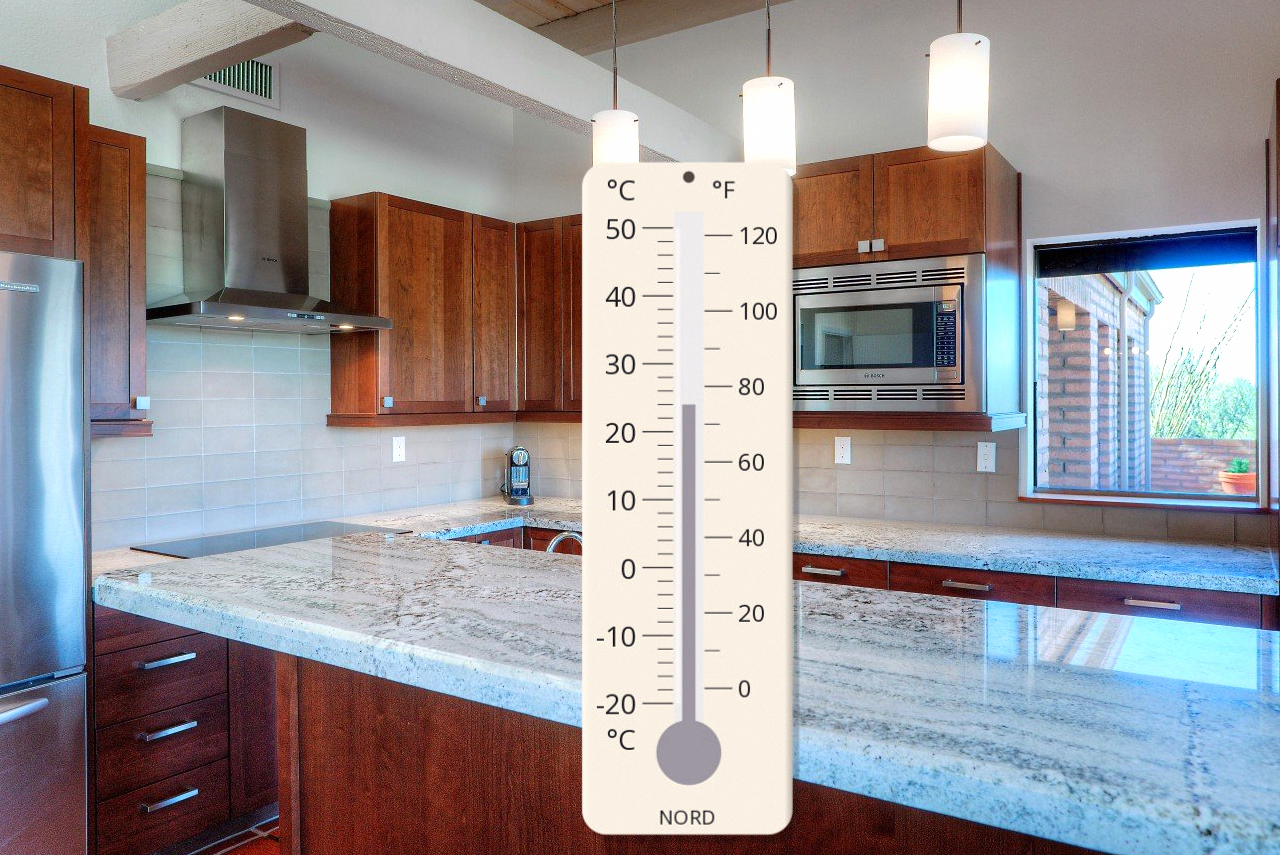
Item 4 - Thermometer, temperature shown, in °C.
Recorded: 24 °C
